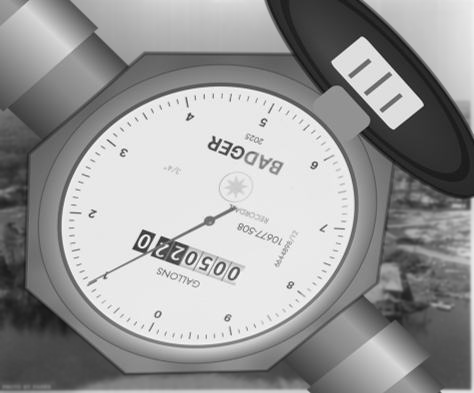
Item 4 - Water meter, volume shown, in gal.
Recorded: 50221.0 gal
